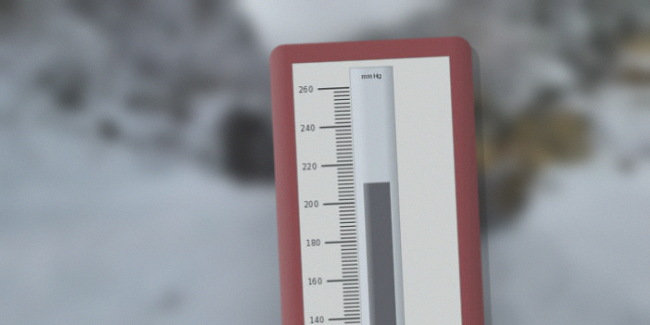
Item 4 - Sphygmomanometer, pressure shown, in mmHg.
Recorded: 210 mmHg
